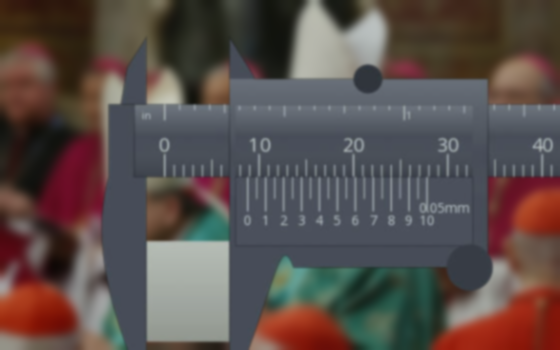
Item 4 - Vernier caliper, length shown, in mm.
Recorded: 8.8 mm
